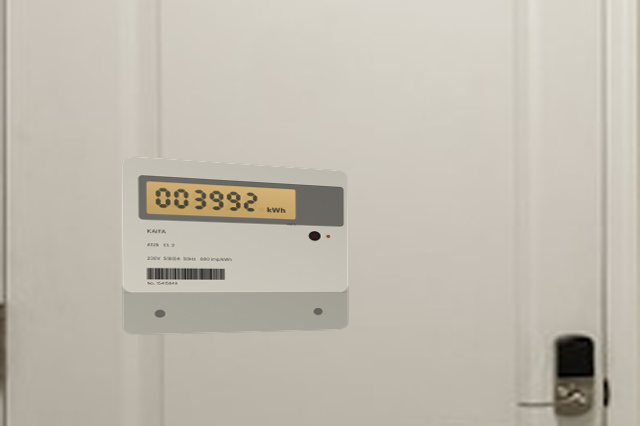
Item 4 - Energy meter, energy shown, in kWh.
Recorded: 3992 kWh
